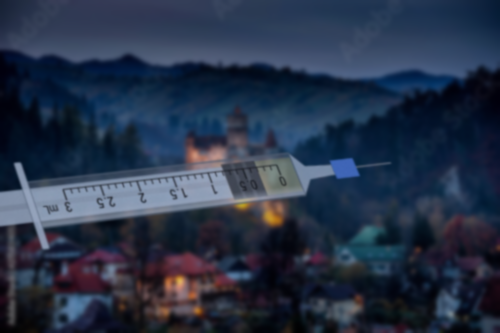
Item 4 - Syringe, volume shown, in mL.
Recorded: 0.3 mL
